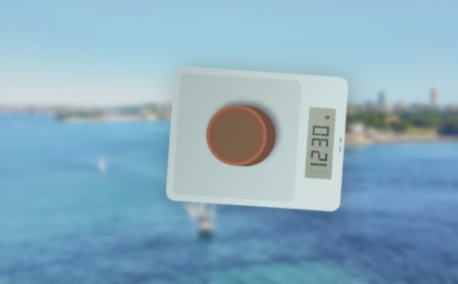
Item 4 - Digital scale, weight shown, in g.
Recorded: 1230 g
